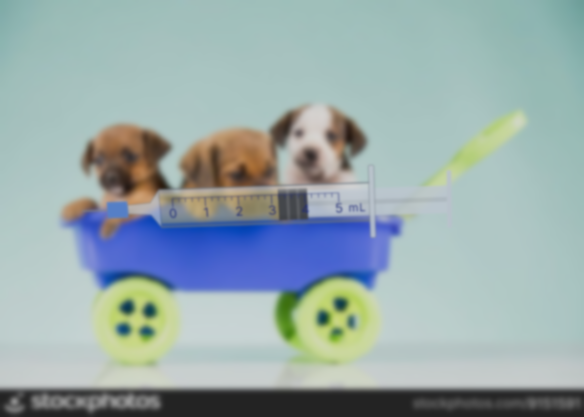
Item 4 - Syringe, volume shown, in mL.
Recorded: 3.2 mL
